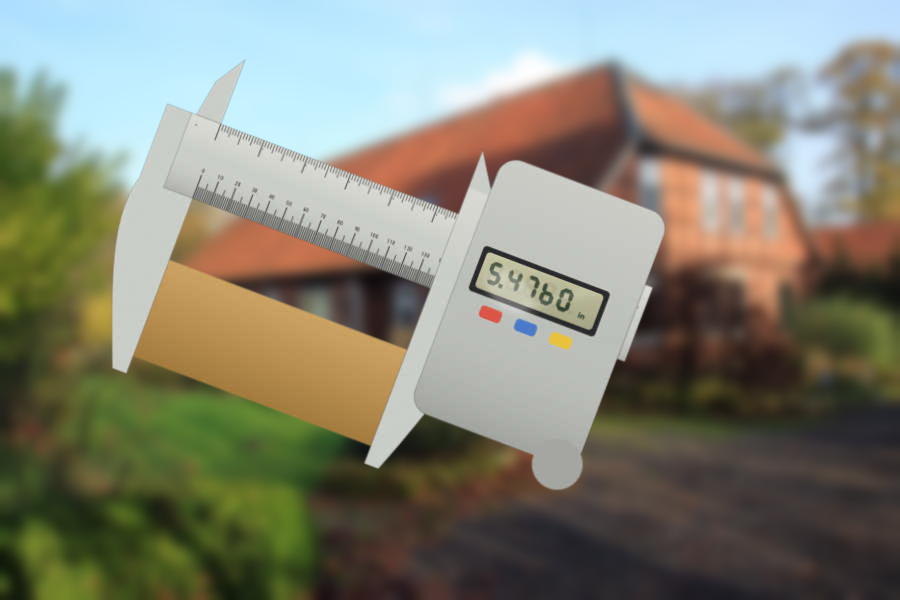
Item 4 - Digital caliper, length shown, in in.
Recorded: 5.4760 in
